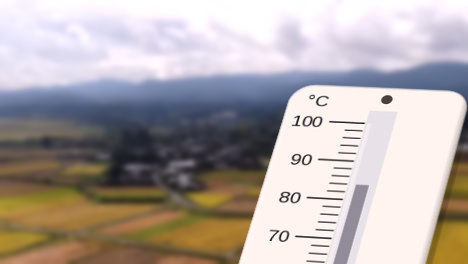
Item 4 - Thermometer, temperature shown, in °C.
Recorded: 84 °C
